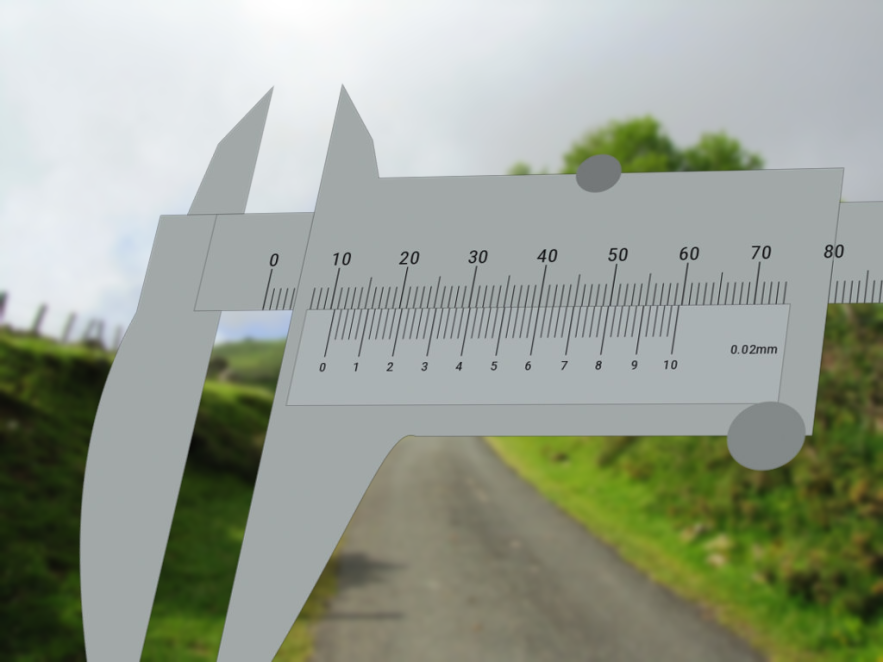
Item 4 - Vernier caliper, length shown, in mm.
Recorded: 10.6 mm
